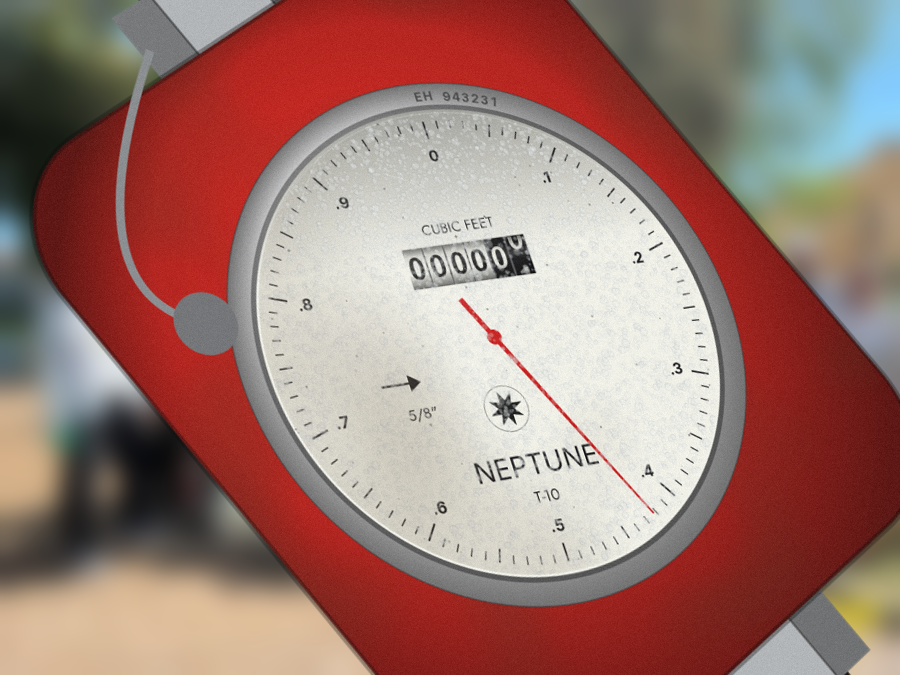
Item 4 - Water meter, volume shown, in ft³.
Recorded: 0.42 ft³
